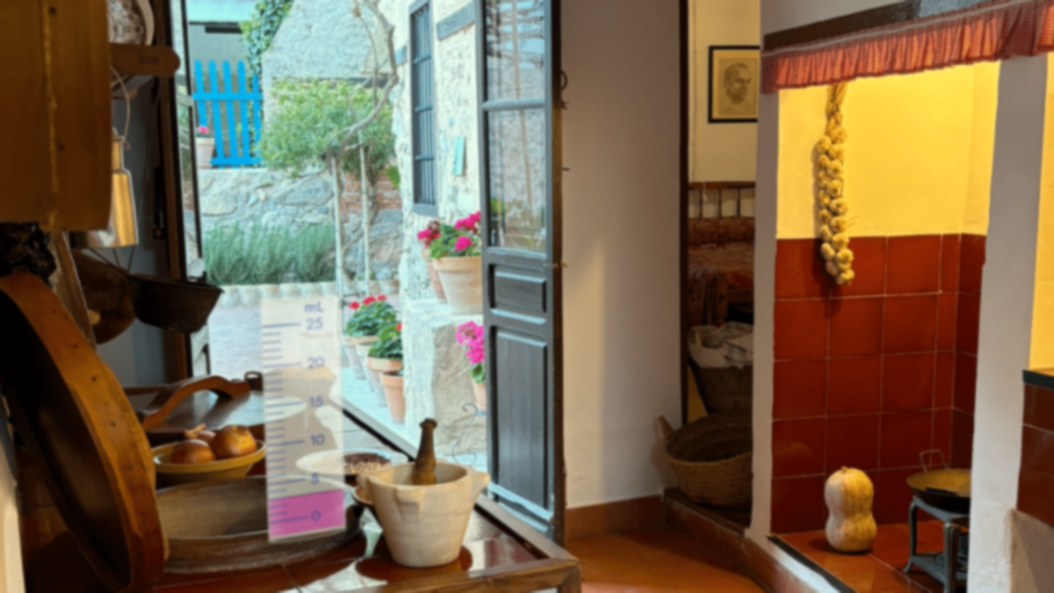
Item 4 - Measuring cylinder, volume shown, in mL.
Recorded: 3 mL
